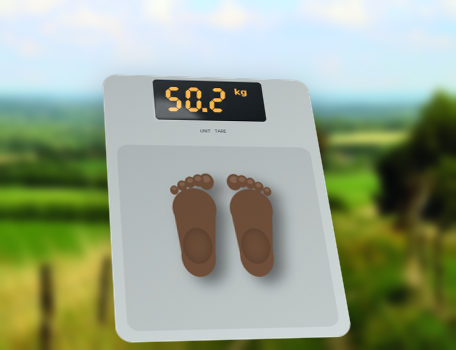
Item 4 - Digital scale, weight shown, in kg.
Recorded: 50.2 kg
